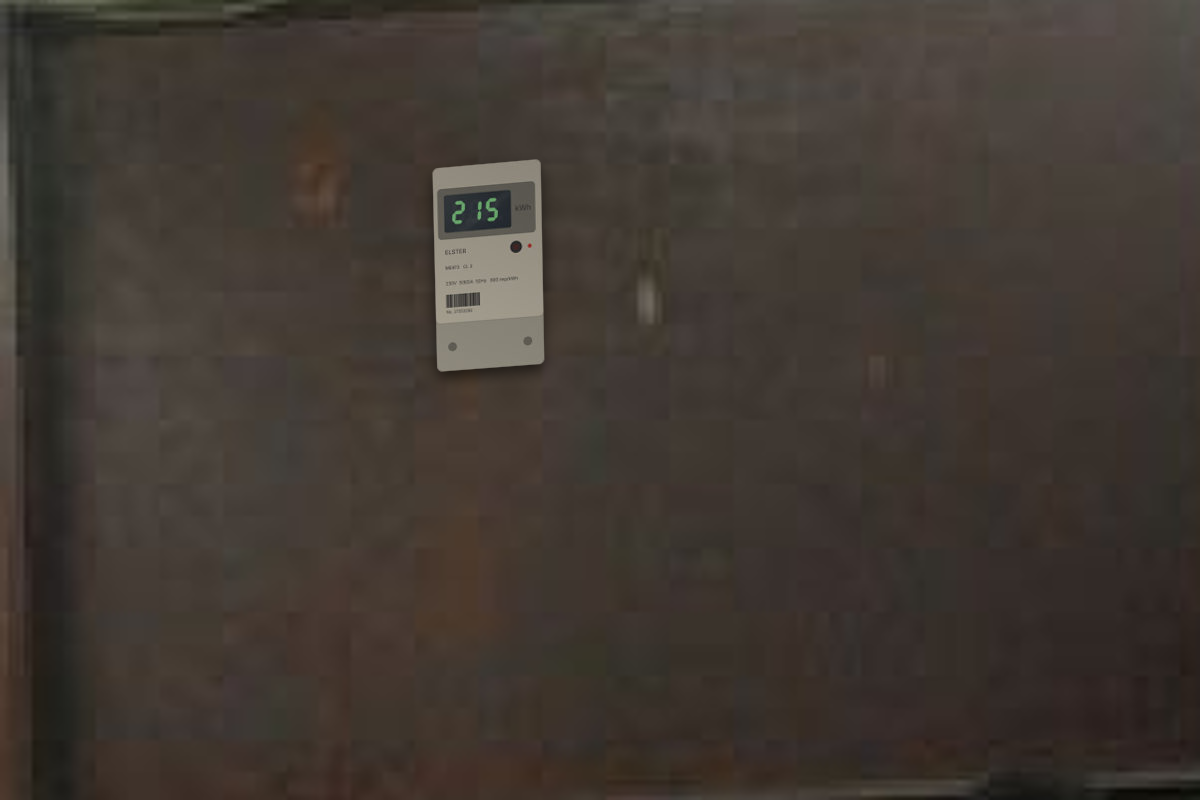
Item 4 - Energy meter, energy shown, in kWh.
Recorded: 215 kWh
